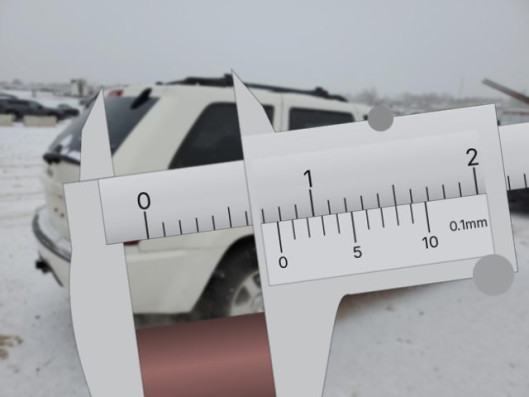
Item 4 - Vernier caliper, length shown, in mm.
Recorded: 7.8 mm
